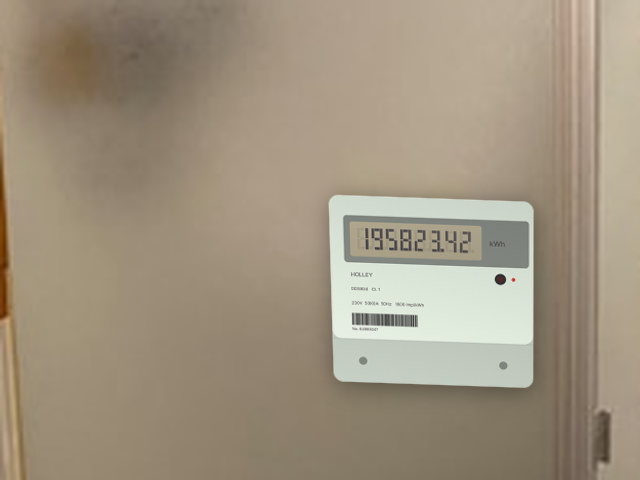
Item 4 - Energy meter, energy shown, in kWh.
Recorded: 195823.42 kWh
